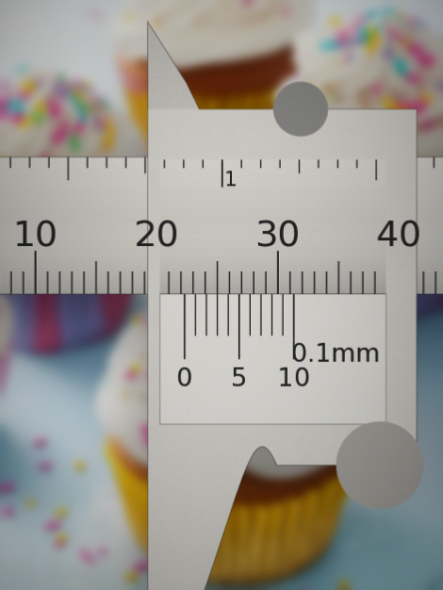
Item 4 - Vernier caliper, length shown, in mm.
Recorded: 22.3 mm
